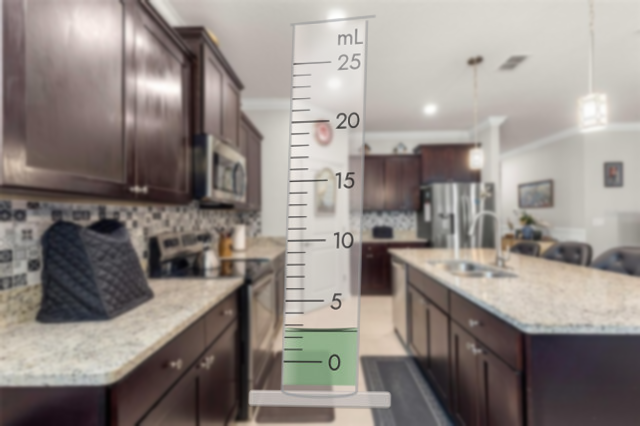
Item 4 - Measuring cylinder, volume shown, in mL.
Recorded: 2.5 mL
